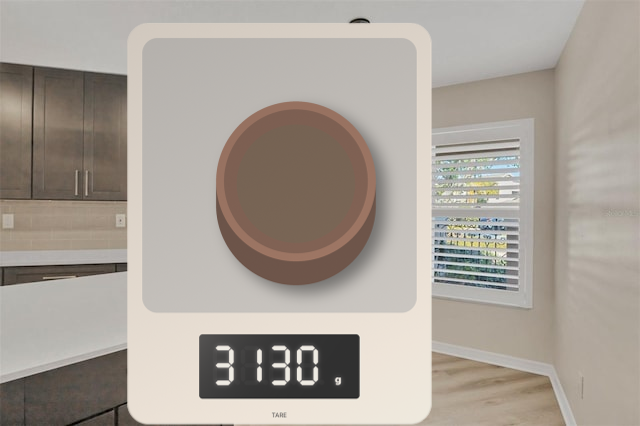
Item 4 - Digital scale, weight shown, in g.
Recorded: 3130 g
